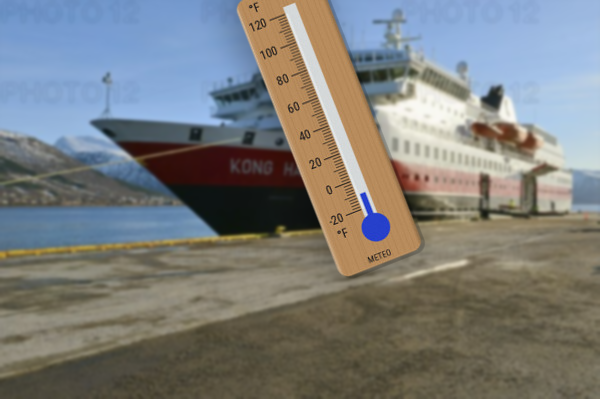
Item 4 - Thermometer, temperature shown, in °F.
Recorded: -10 °F
